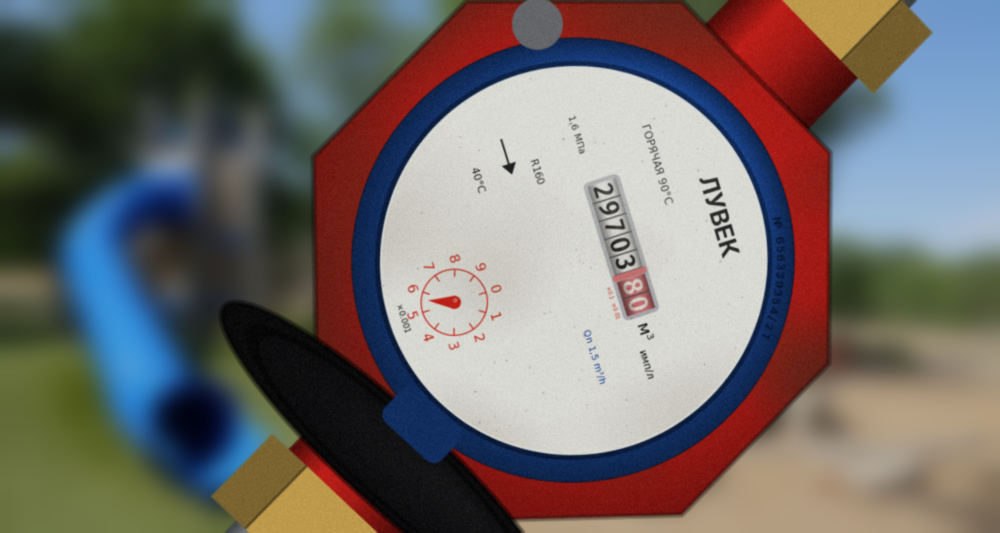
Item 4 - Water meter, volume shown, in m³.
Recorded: 29703.805 m³
